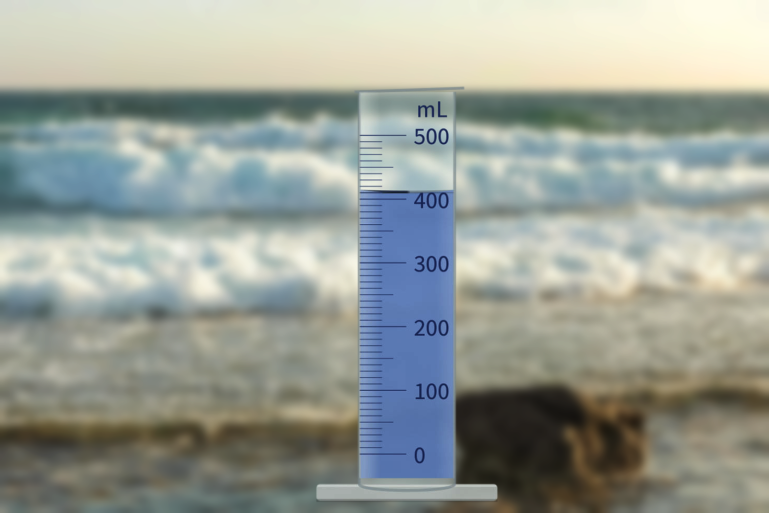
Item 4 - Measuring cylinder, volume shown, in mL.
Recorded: 410 mL
